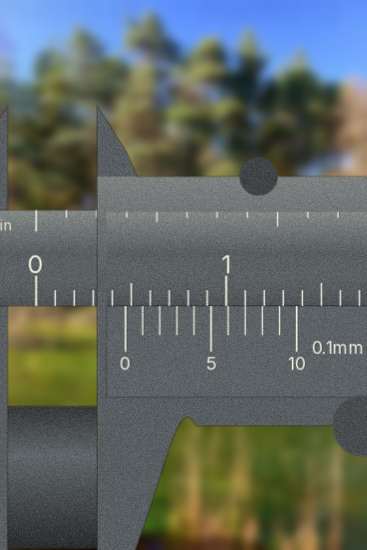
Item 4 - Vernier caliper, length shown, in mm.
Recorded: 4.7 mm
